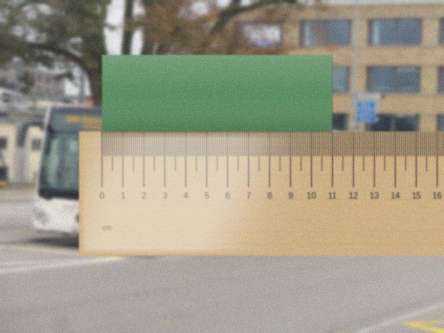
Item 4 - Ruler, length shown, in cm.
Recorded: 11 cm
